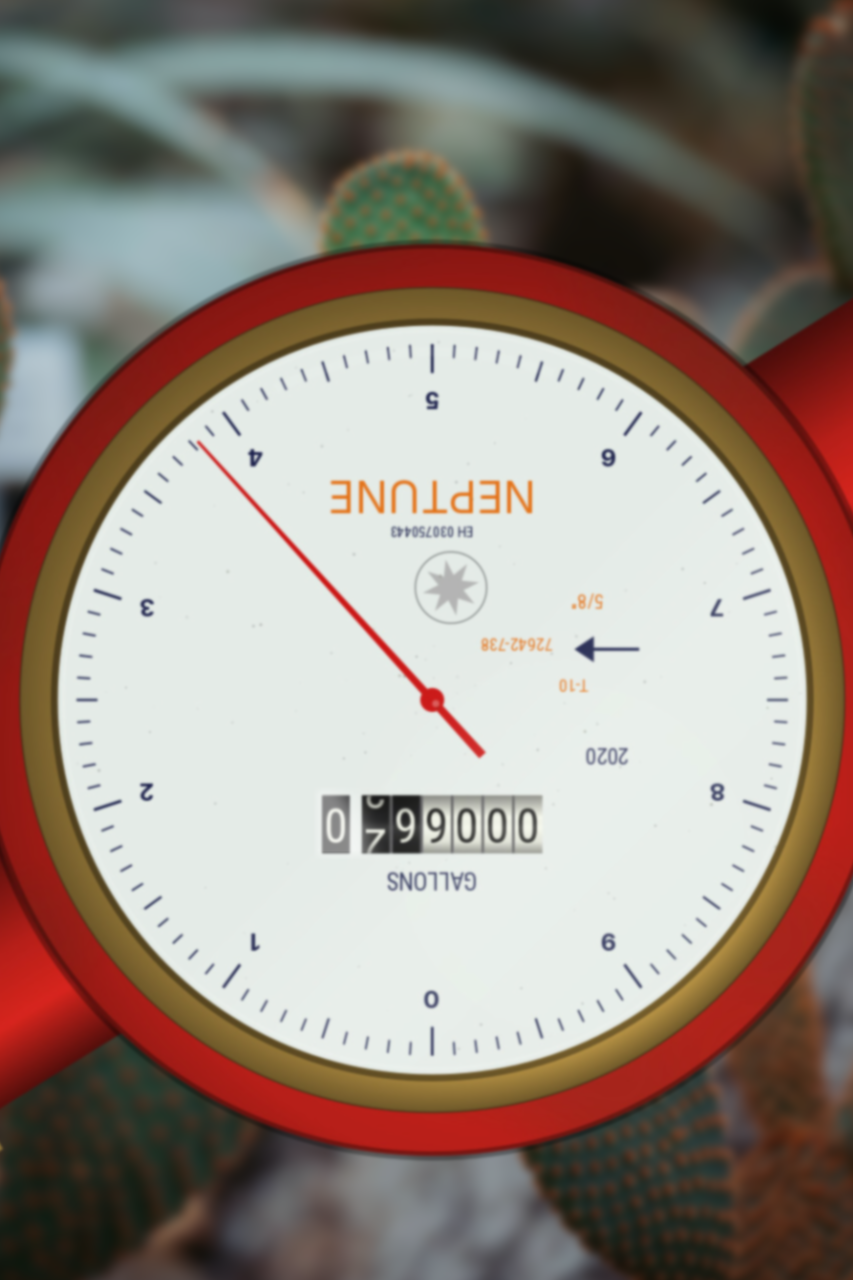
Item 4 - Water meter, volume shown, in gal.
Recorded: 6623.8 gal
